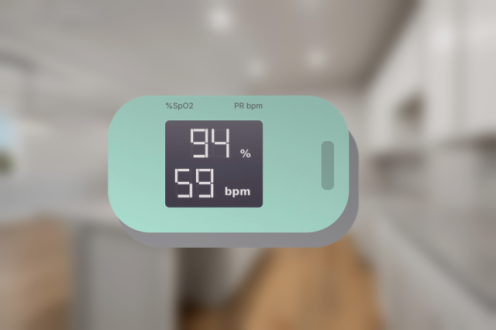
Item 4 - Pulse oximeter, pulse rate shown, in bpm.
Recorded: 59 bpm
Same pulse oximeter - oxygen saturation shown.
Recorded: 94 %
